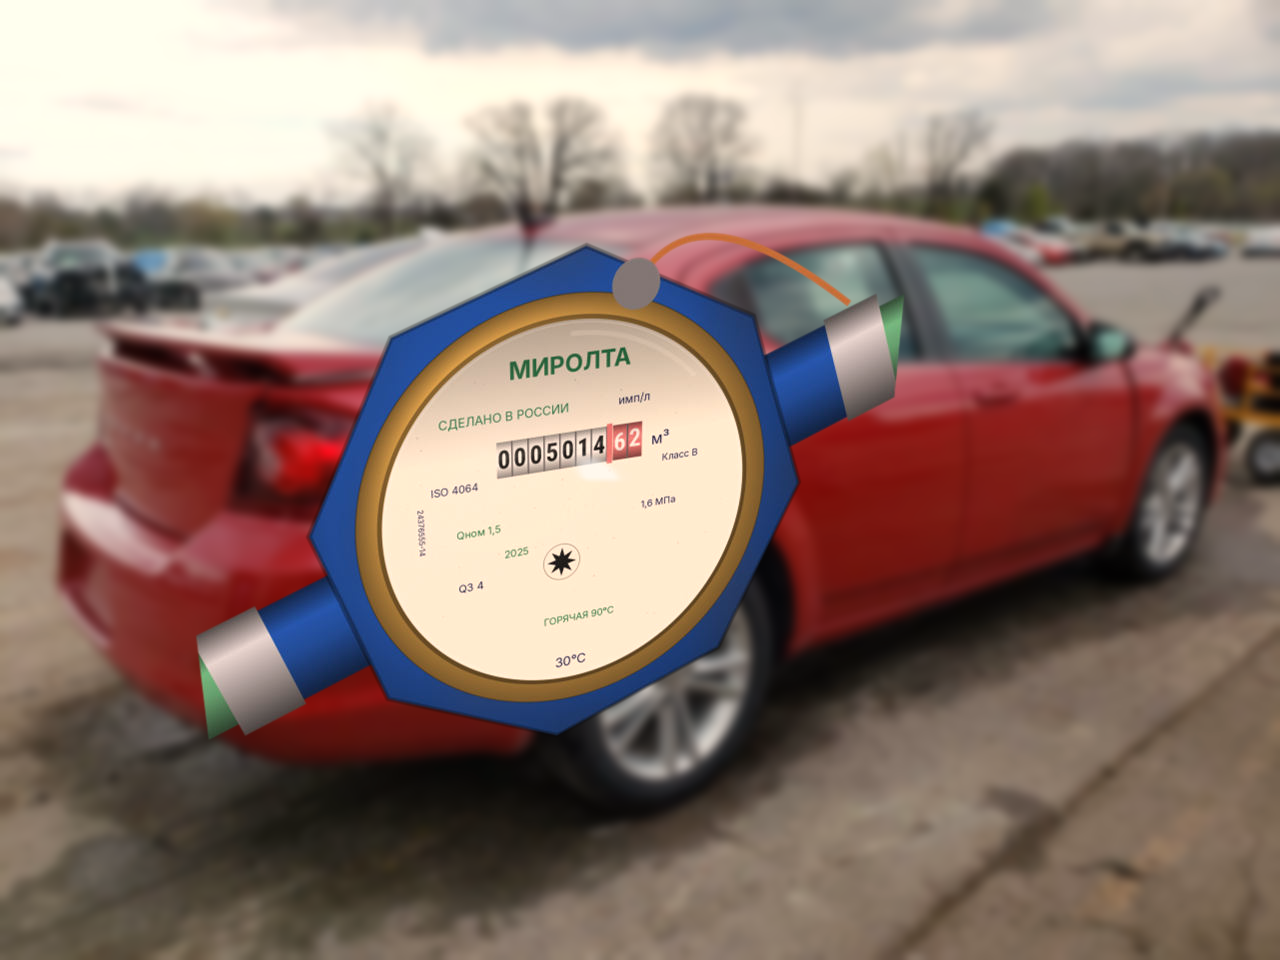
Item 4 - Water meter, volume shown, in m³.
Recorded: 5014.62 m³
